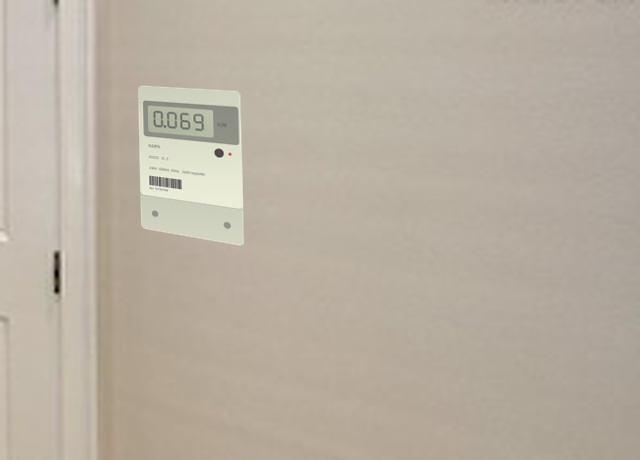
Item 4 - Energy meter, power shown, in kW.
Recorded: 0.069 kW
